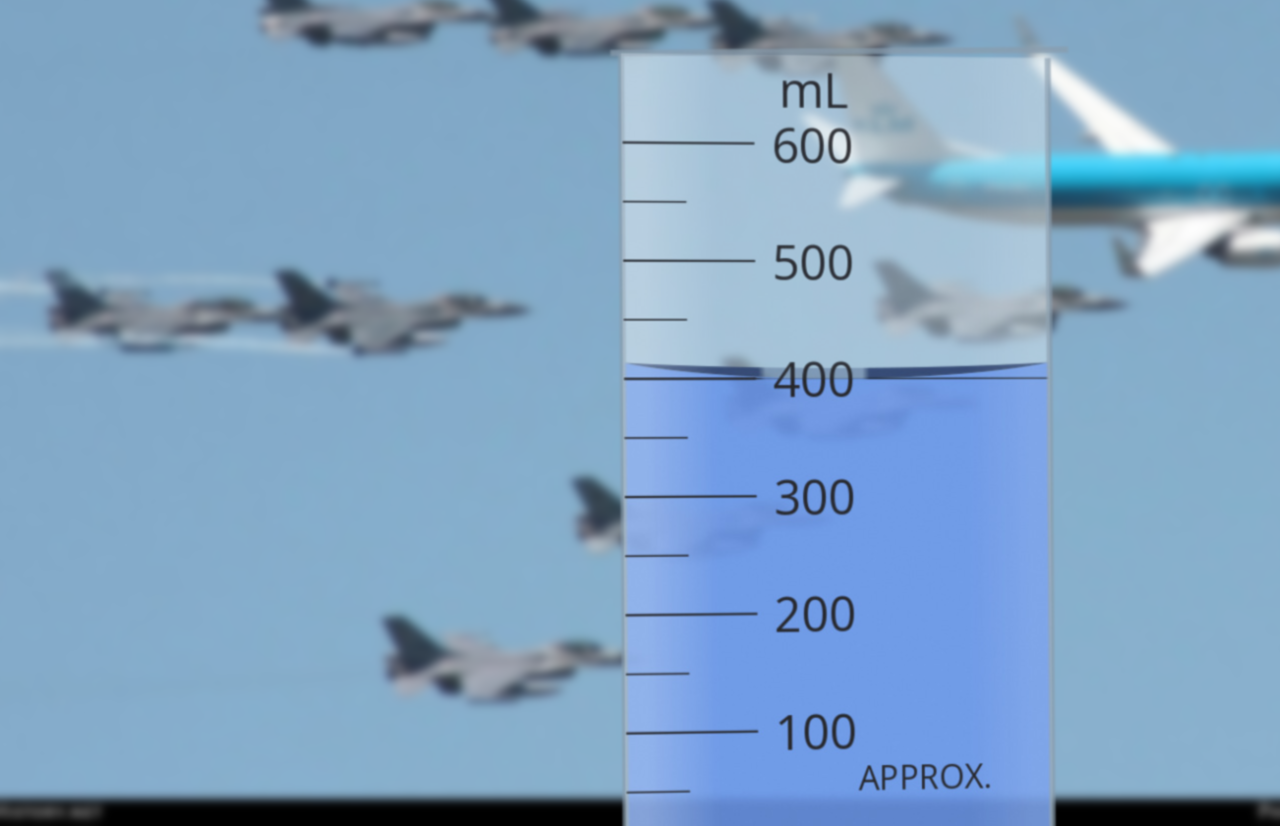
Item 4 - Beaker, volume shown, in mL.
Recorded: 400 mL
